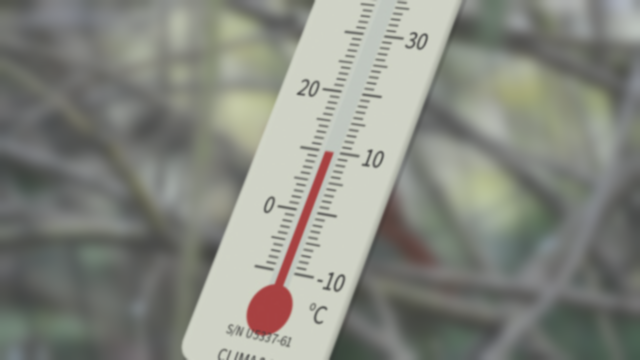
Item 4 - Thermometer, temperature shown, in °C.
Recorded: 10 °C
